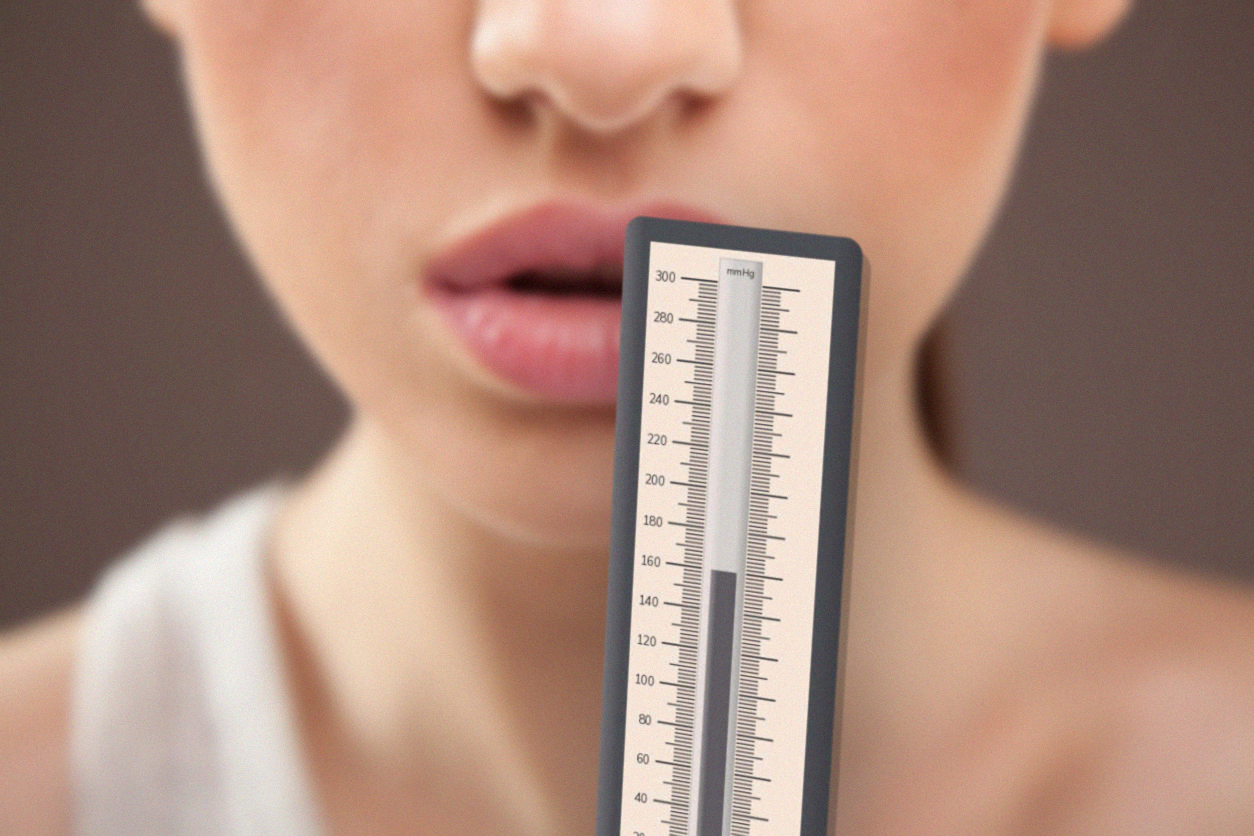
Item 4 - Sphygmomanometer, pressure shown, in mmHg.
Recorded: 160 mmHg
